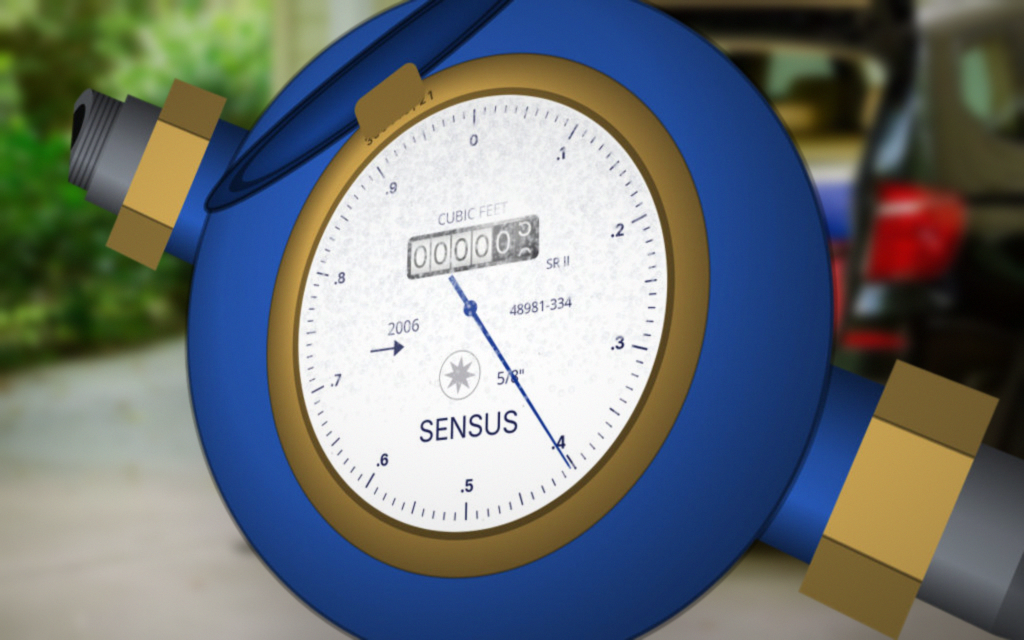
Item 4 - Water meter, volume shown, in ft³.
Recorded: 5.40 ft³
